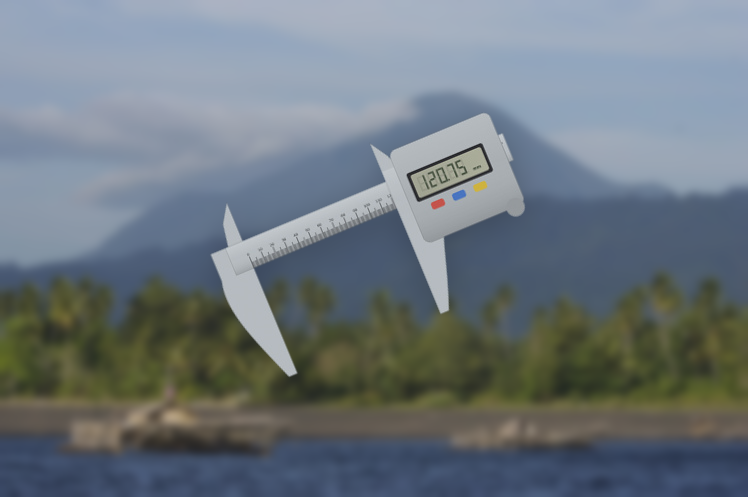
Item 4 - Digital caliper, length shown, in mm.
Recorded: 120.75 mm
